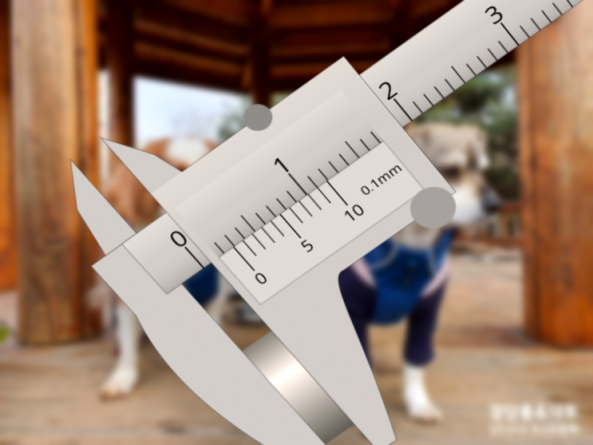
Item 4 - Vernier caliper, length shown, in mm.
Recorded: 2.9 mm
